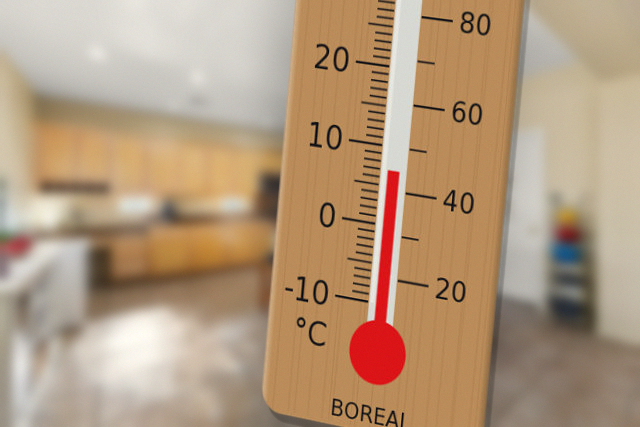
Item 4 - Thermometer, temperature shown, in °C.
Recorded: 7 °C
